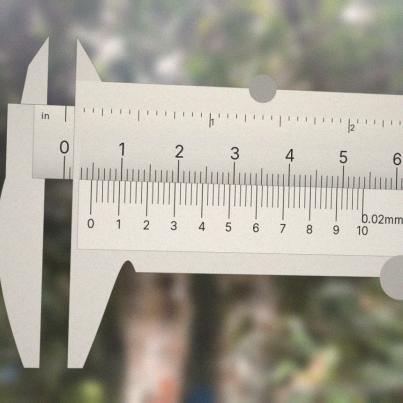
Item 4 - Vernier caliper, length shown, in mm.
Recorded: 4.8 mm
